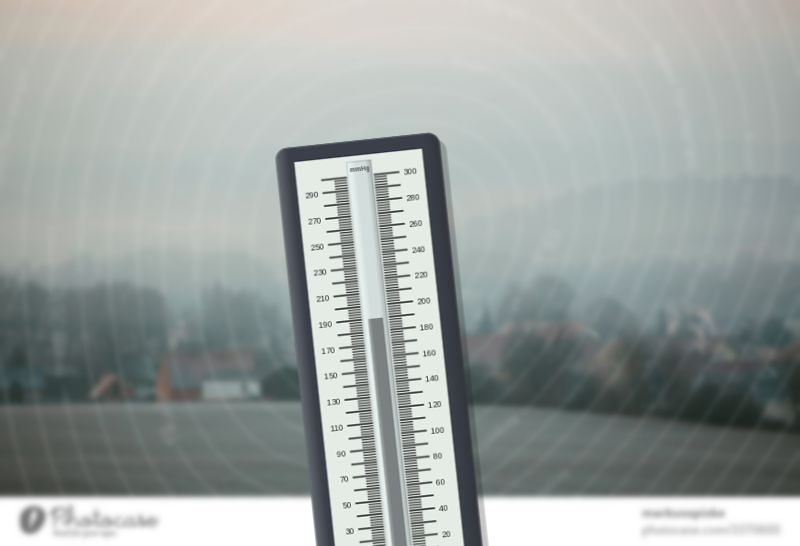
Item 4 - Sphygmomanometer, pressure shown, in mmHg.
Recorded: 190 mmHg
